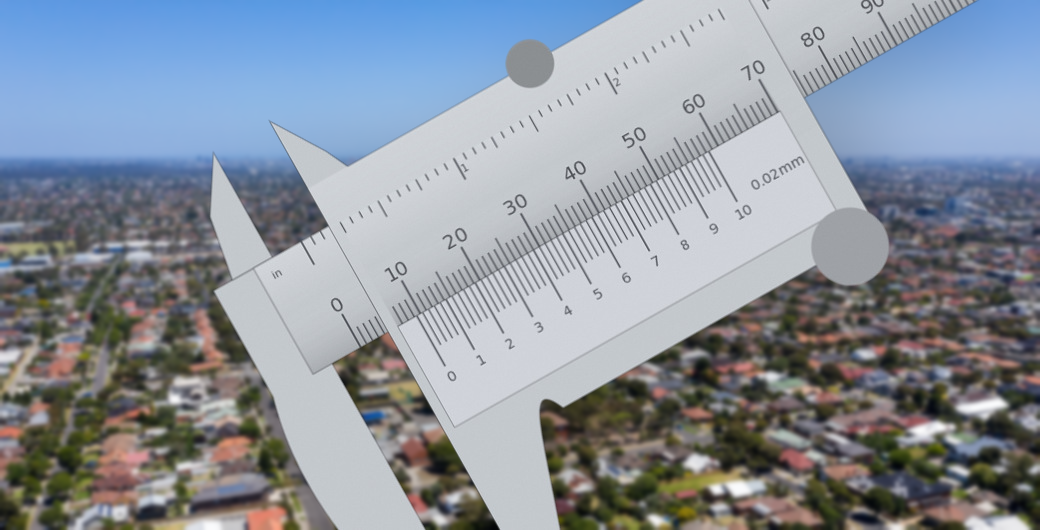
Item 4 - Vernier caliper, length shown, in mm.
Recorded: 9.4 mm
